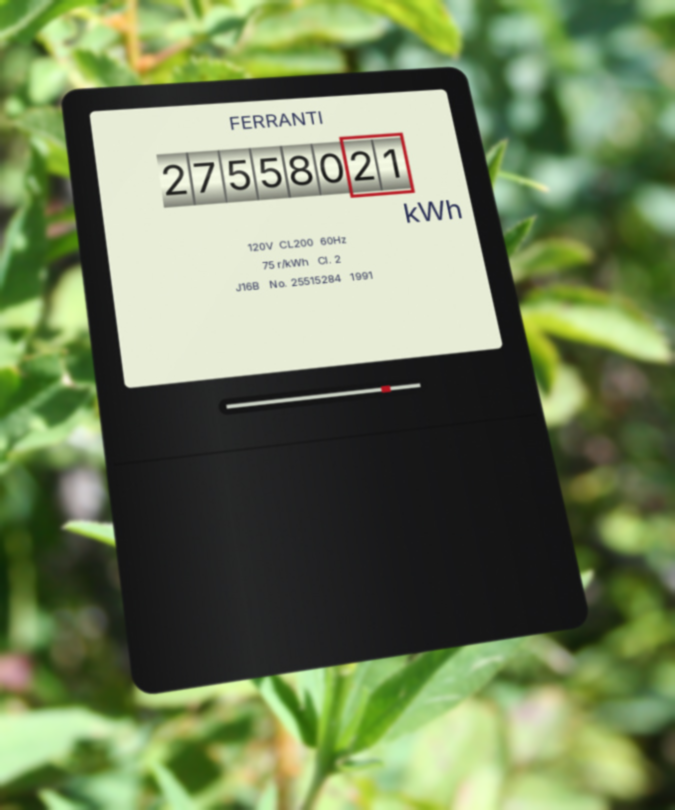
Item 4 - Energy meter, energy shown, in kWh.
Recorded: 275580.21 kWh
